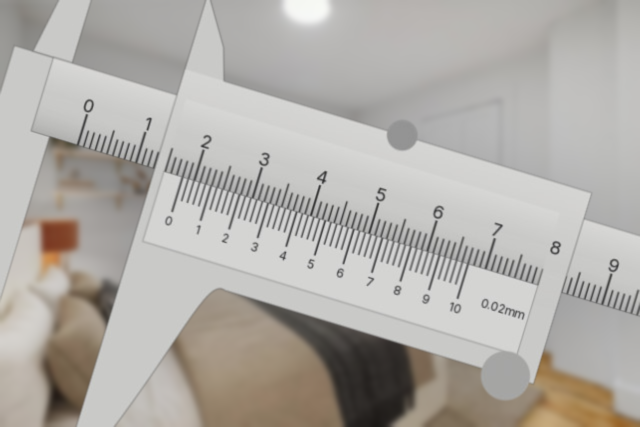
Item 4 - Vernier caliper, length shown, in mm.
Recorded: 18.0 mm
